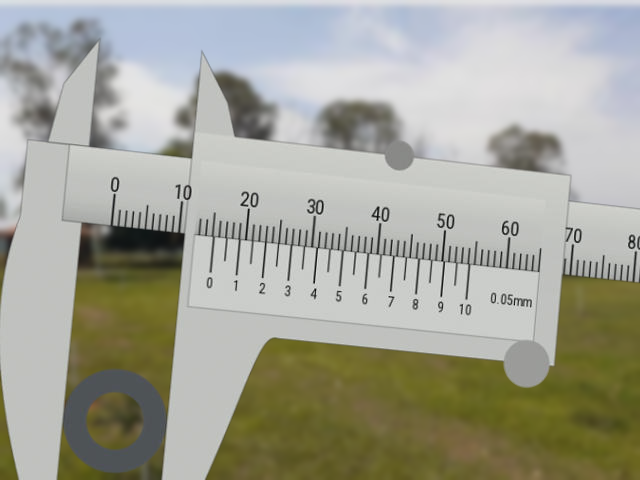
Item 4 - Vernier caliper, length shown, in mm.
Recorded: 15.2 mm
